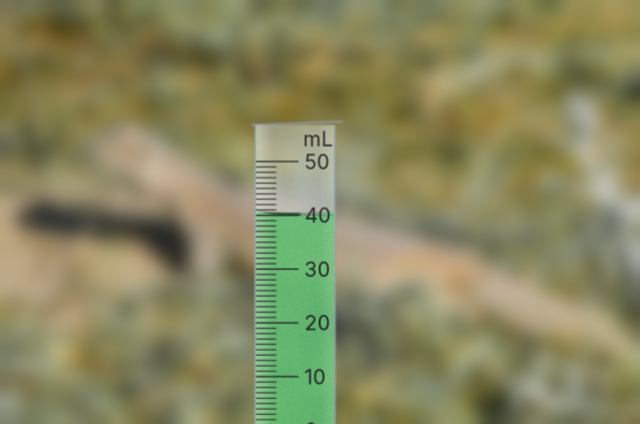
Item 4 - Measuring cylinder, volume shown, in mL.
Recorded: 40 mL
